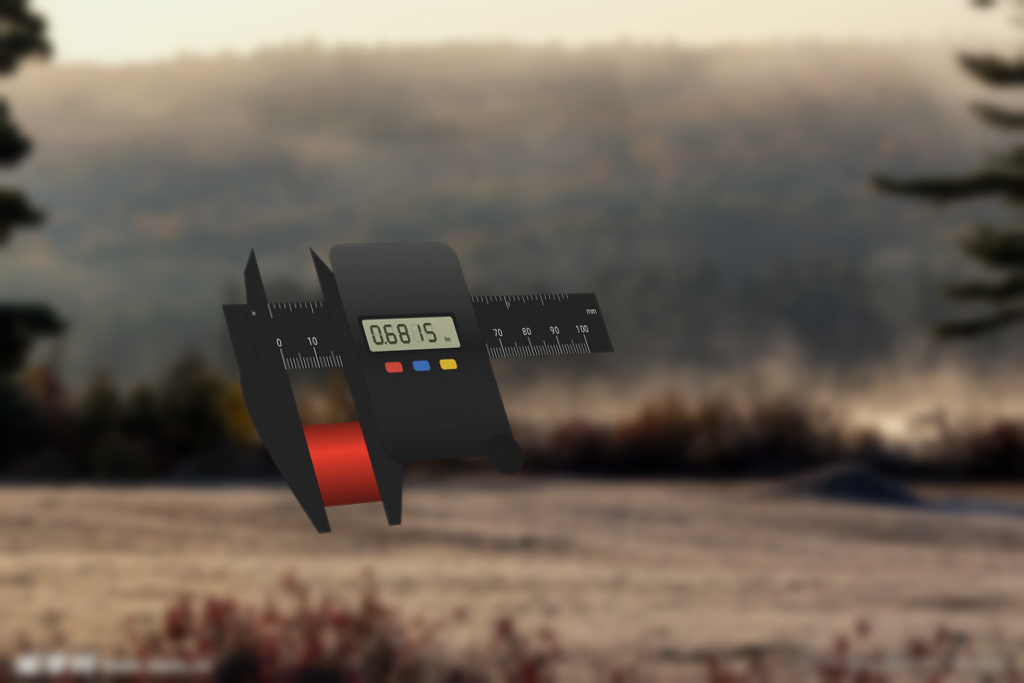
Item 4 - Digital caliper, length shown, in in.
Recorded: 0.6815 in
